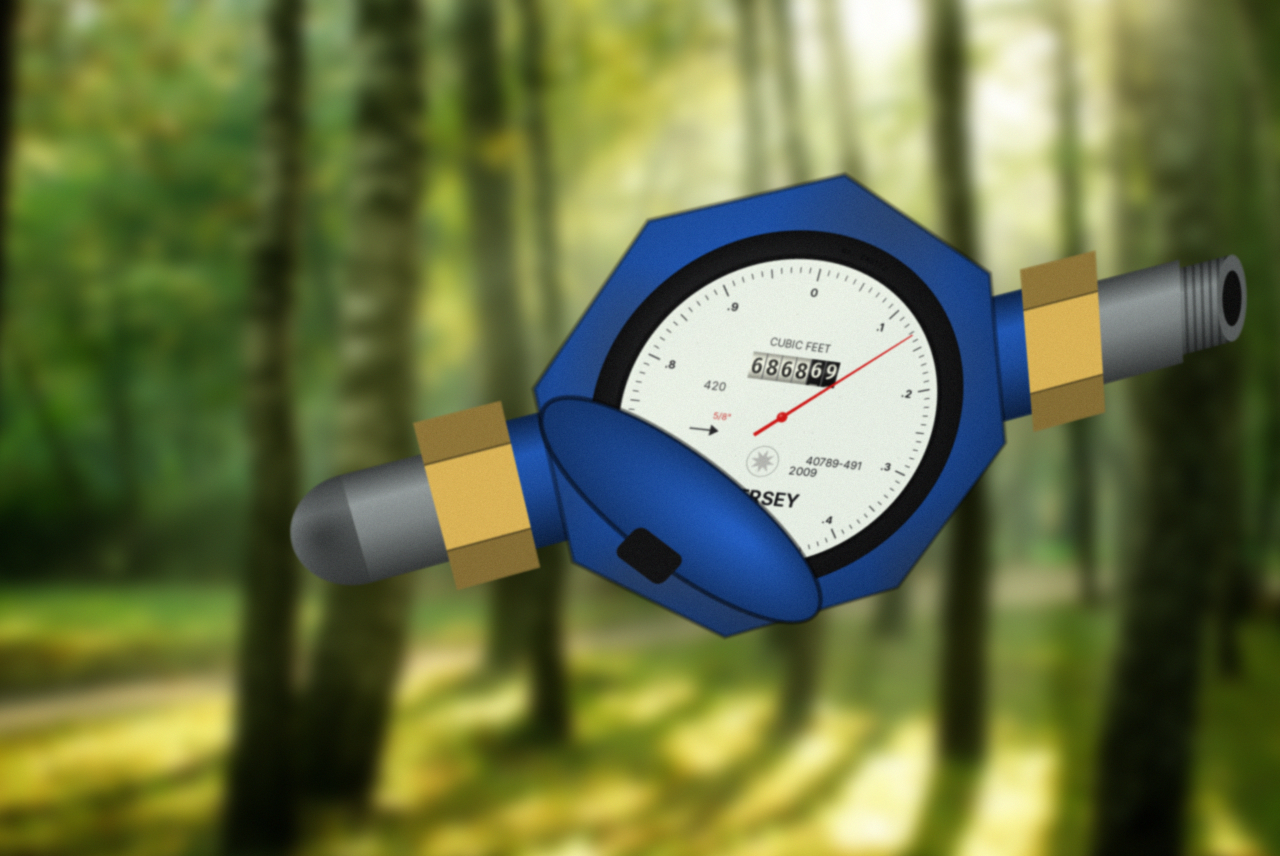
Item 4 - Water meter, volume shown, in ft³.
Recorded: 686869.13 ft³
